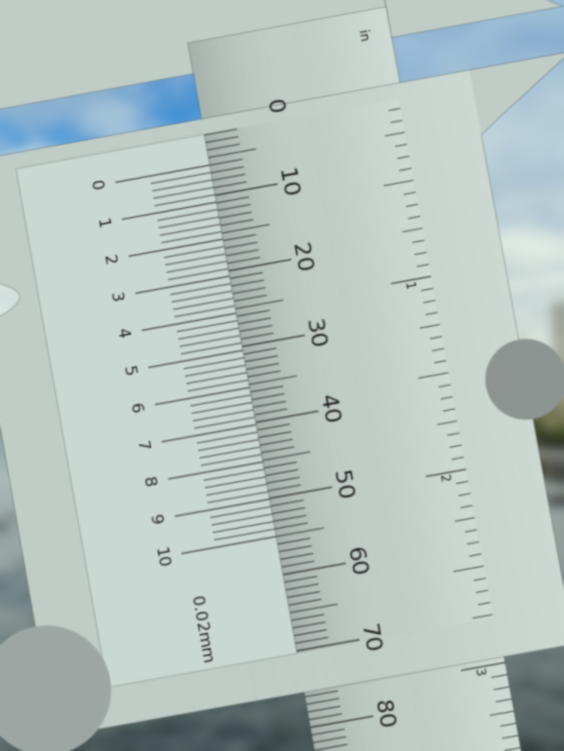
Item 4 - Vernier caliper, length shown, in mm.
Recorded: 6.0 mm
